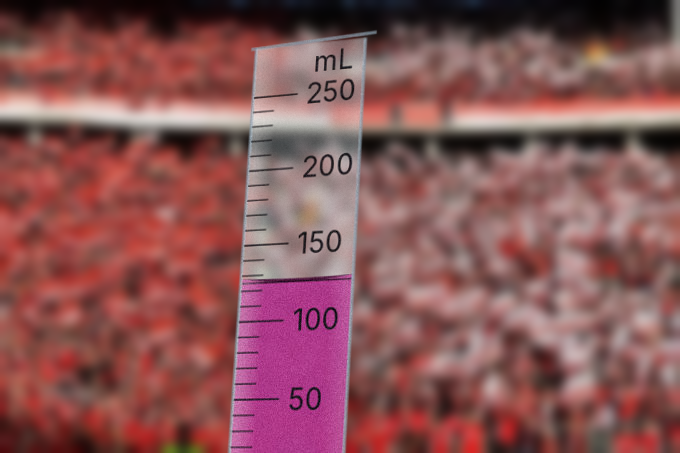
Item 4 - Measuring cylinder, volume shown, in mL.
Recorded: 125 mL
